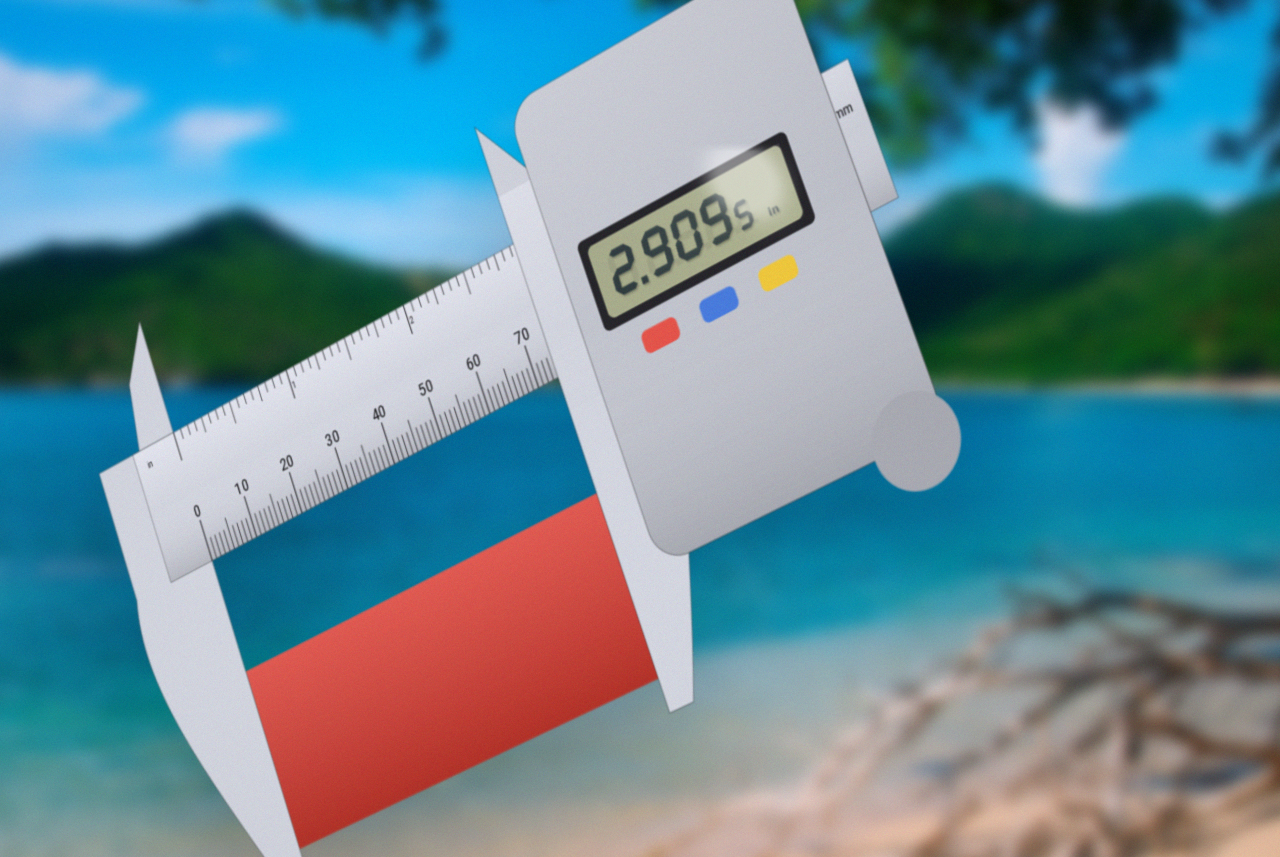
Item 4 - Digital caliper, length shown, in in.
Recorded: 2.9095 in
